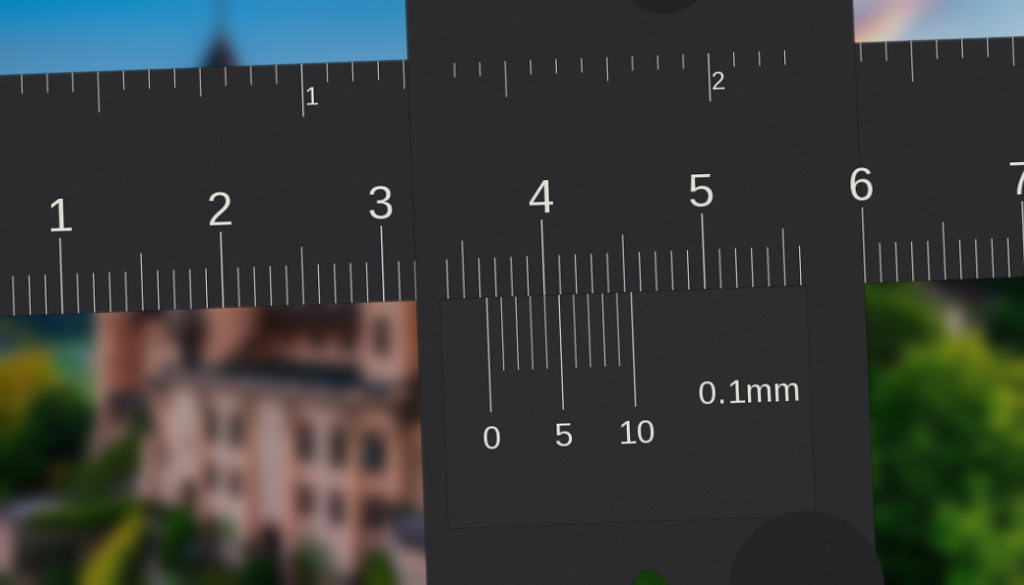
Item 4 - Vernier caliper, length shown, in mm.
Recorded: 36.4 mm
